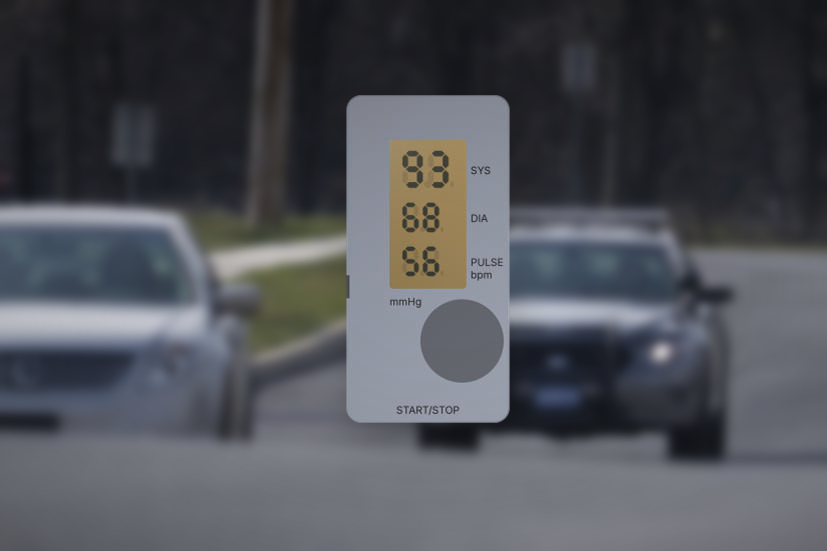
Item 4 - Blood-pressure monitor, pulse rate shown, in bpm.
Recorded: 56 bpm
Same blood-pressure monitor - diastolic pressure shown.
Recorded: 68 mmHg
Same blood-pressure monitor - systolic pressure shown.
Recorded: 93 mmHg
